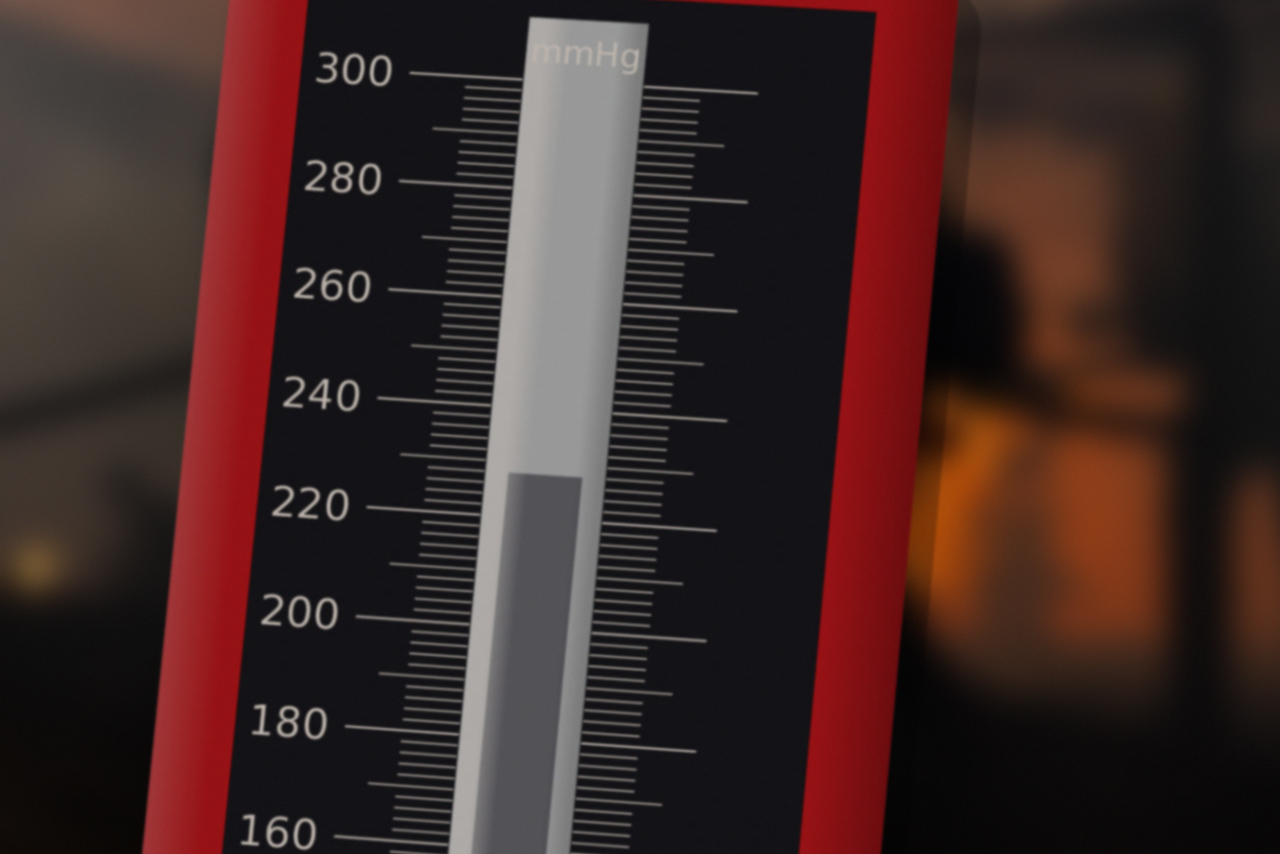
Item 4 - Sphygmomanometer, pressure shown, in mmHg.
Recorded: 228 mmHg
